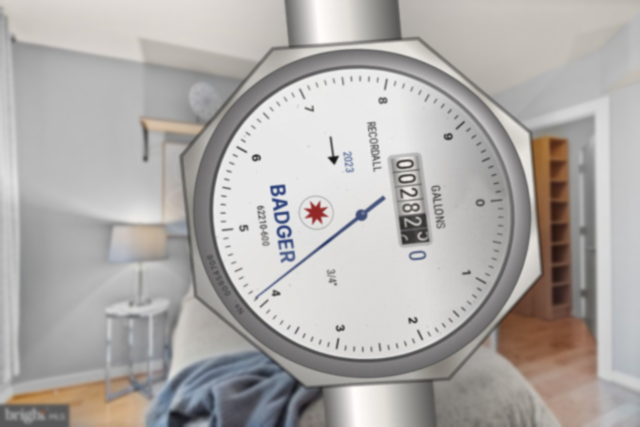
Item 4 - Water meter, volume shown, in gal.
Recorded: 28254.1 gal
